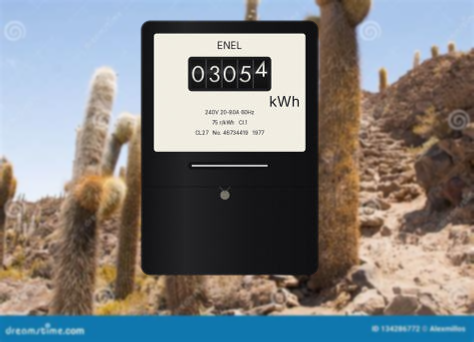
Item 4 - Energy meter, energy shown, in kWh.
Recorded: 3054 kWh
